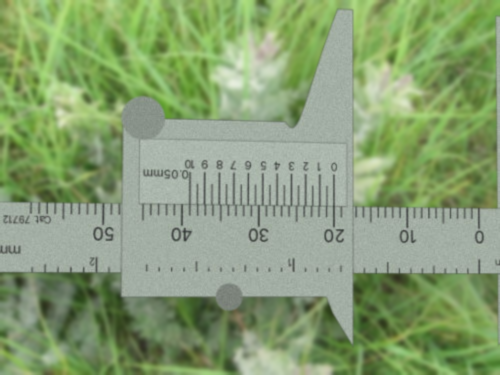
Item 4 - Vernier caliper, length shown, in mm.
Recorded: 20.0 mm
